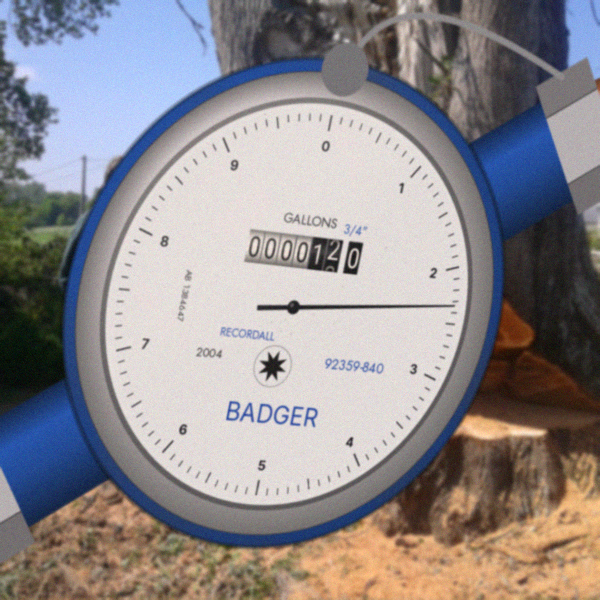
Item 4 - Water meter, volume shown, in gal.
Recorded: 122.3 gal
